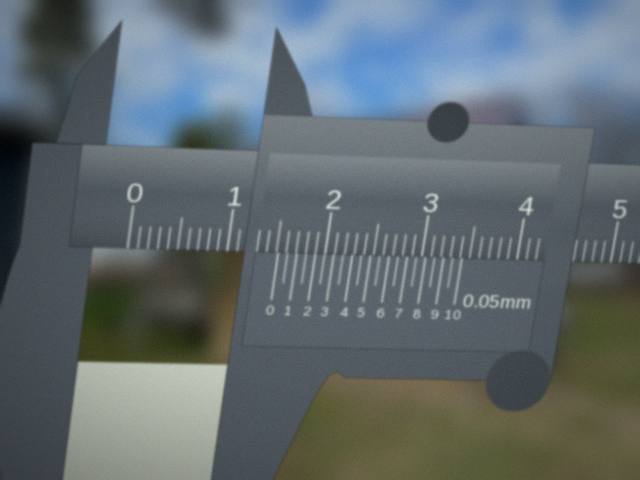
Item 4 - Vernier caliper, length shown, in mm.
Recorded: 15.2 mm
